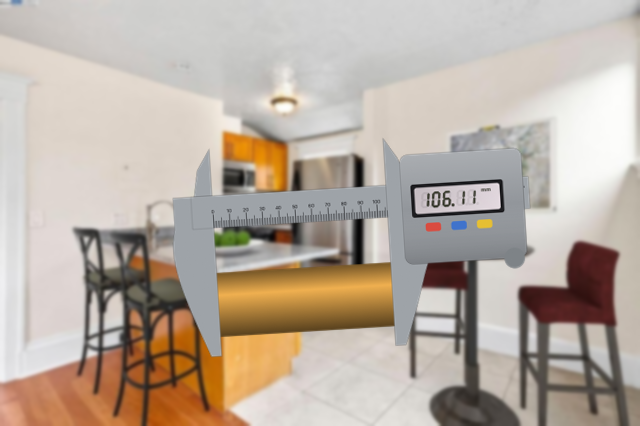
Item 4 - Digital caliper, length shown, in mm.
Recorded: 106.11 mm
